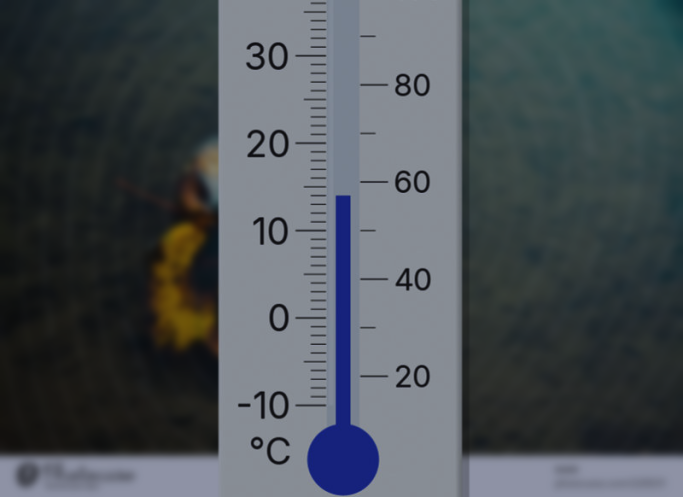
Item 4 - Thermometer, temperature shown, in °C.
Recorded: 14 °C
